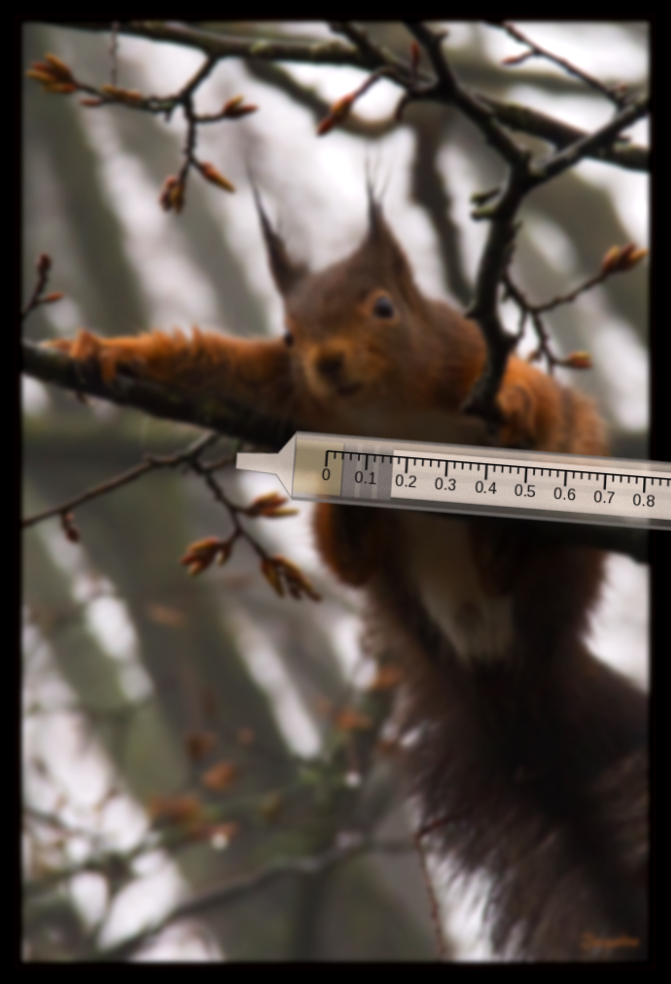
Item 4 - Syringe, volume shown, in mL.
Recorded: 0.04 mL
